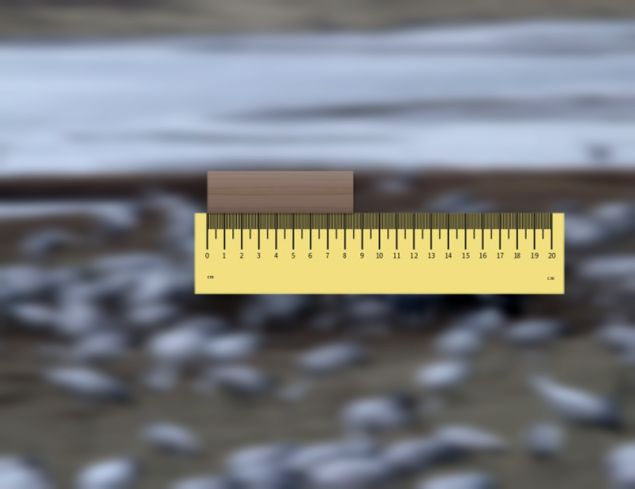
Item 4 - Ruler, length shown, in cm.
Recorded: 8.5 cm
